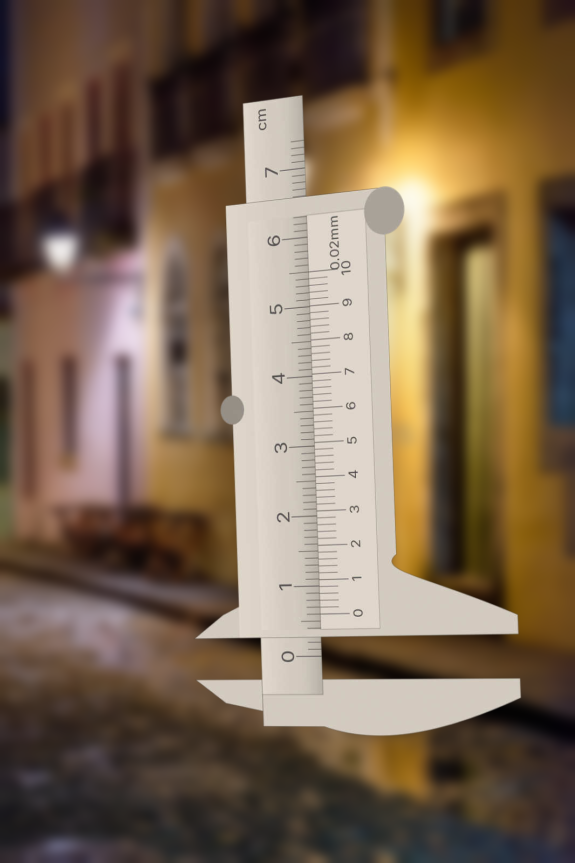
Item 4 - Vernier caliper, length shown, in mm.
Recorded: 6.0 mm
